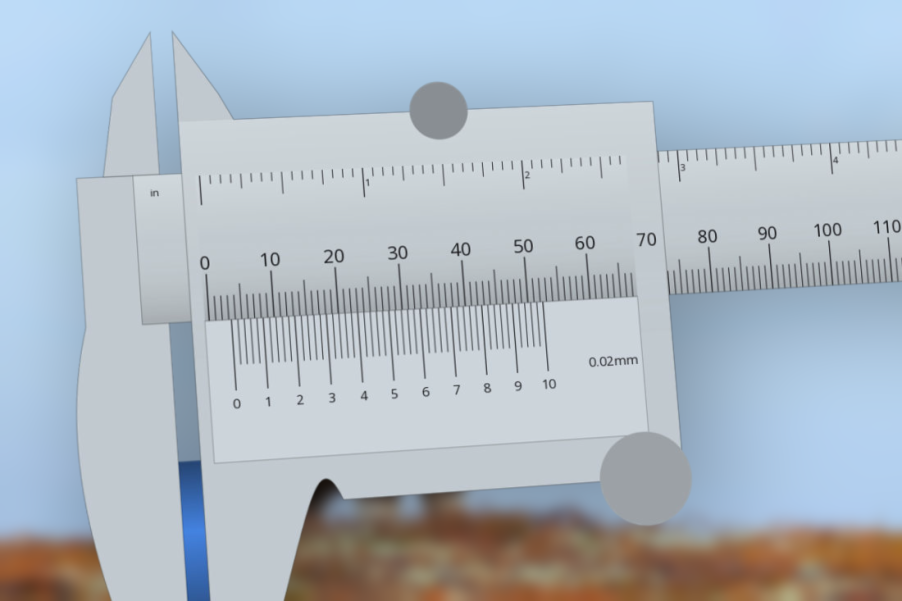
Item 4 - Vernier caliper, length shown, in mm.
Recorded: 3.4 mm
